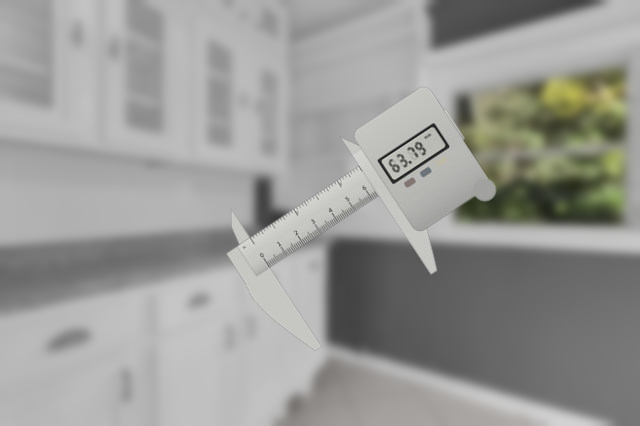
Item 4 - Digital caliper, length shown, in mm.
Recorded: 63.79 mm
